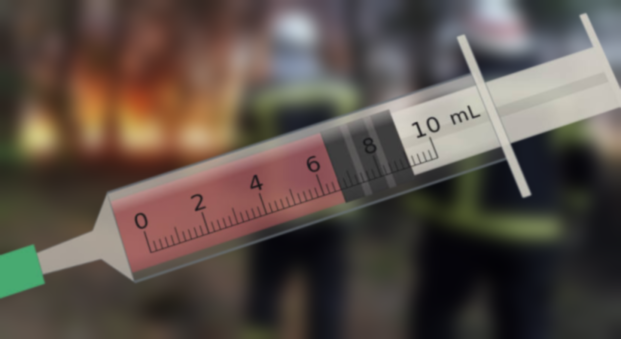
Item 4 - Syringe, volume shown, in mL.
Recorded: 6.6 mL
